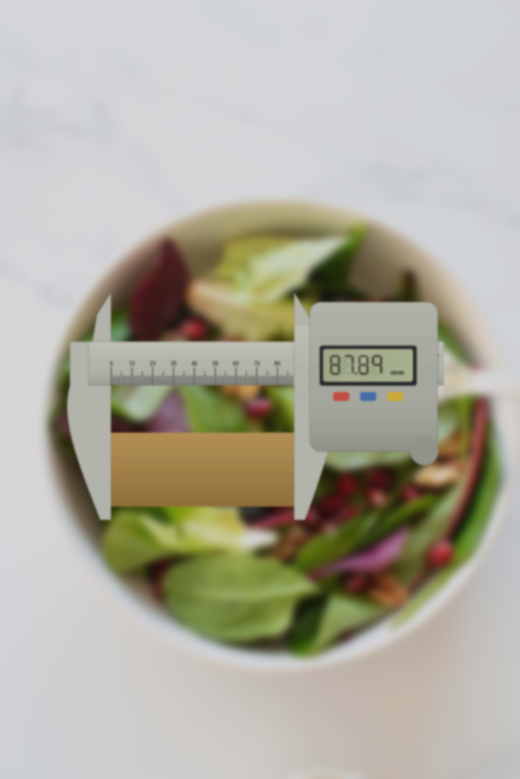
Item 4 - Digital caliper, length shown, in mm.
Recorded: 87.89 mm
